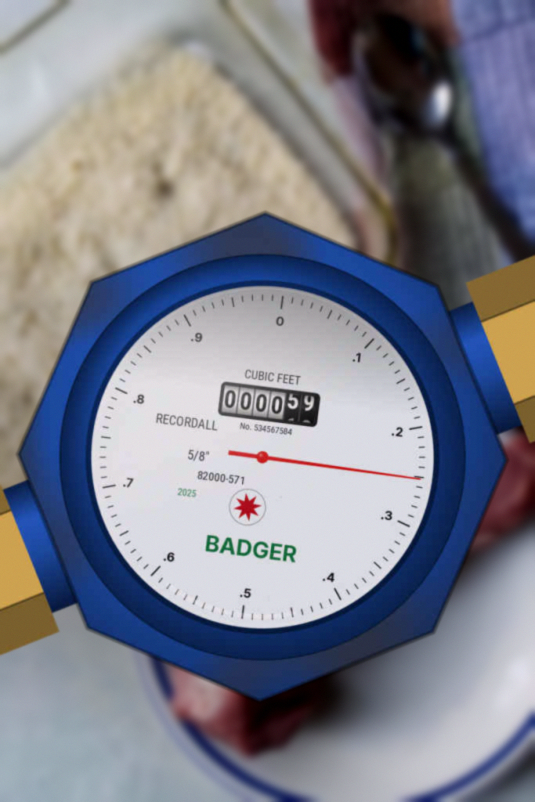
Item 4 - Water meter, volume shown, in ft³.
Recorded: 59.25 ft³
